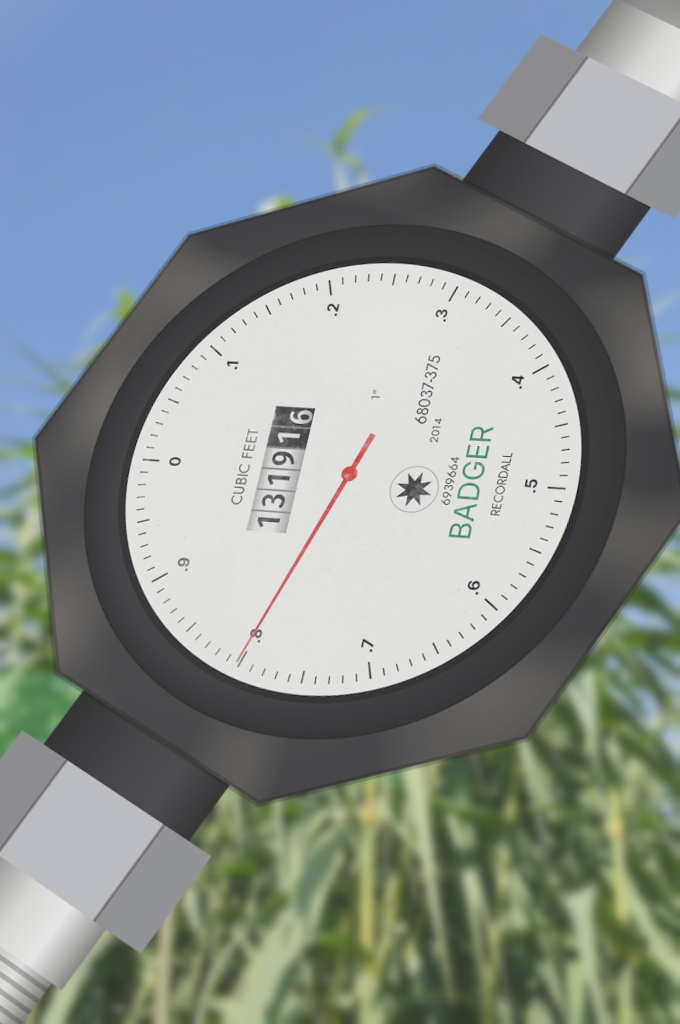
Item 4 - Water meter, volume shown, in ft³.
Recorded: 131915.80 ft³
